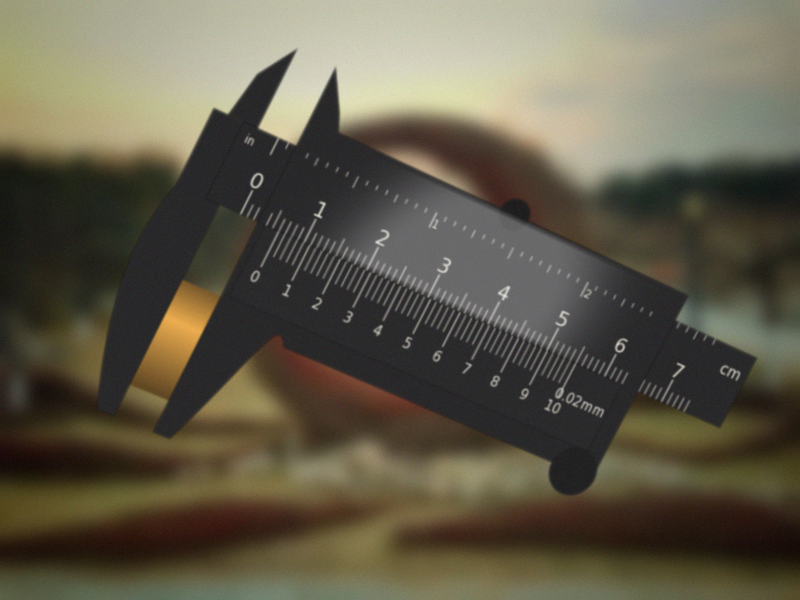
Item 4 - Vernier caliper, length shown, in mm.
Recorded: 6.0 mm
